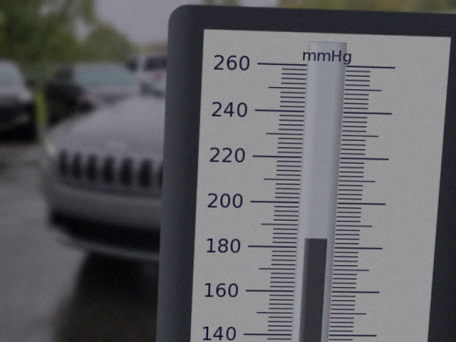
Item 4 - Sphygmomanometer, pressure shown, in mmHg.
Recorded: 184 mmHg
